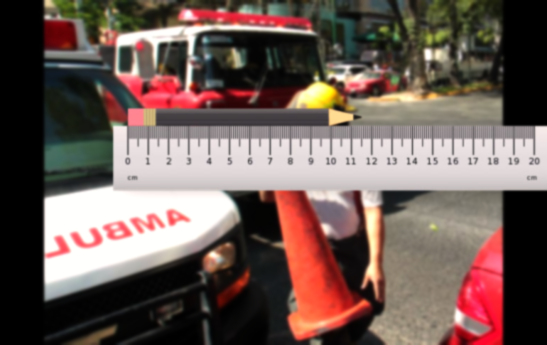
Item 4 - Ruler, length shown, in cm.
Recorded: 11.5 cm
